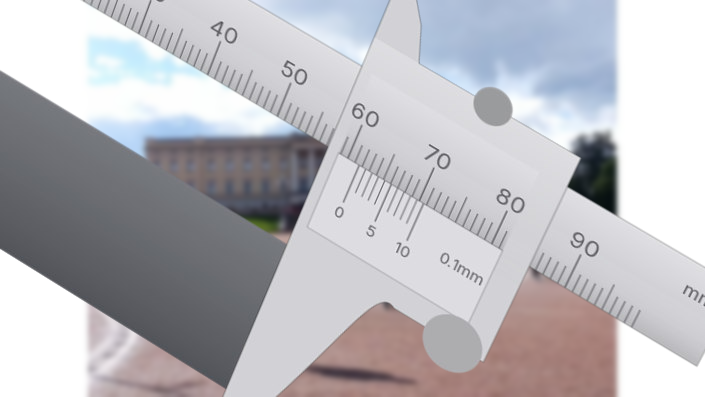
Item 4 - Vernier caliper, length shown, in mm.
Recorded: 61.6 mm
